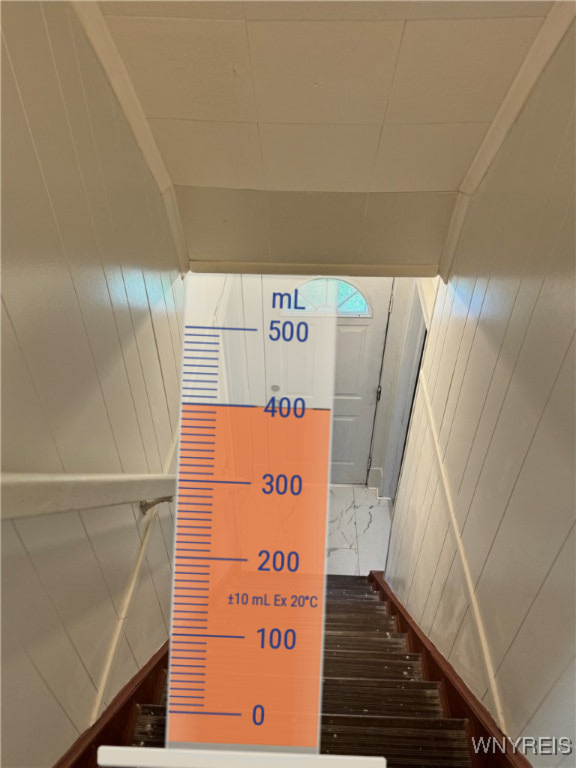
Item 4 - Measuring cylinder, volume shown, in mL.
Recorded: 400 mL
